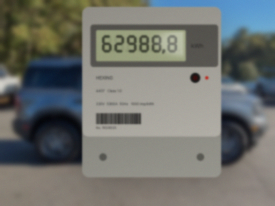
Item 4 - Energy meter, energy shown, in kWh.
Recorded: 62988.8 kWh
